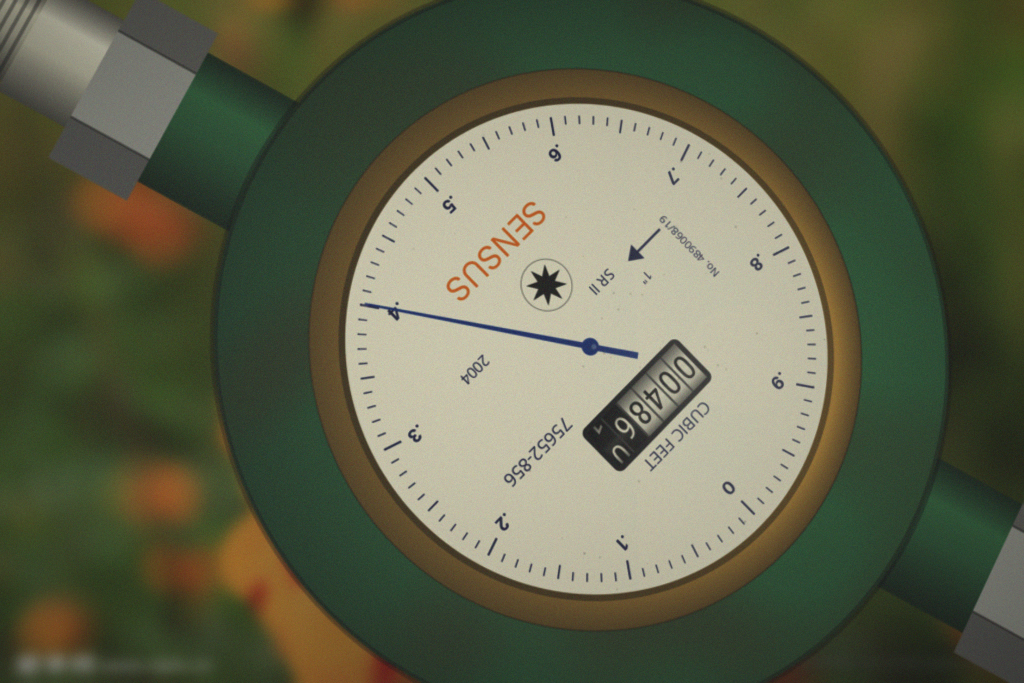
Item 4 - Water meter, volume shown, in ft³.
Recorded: 4860.40 ft³
